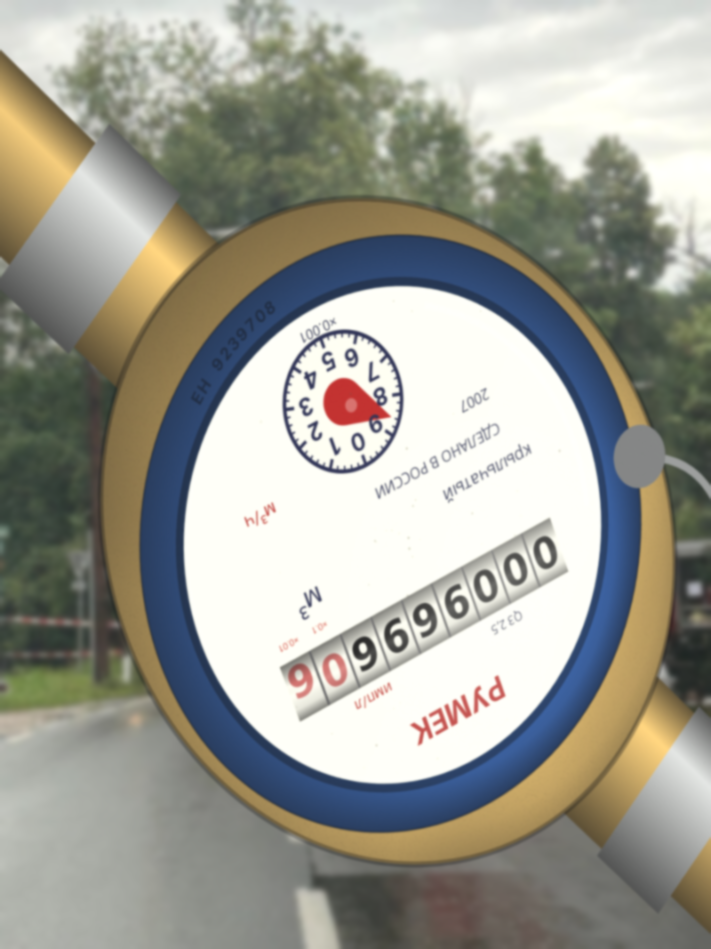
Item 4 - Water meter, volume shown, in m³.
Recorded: 9696.058 m³
